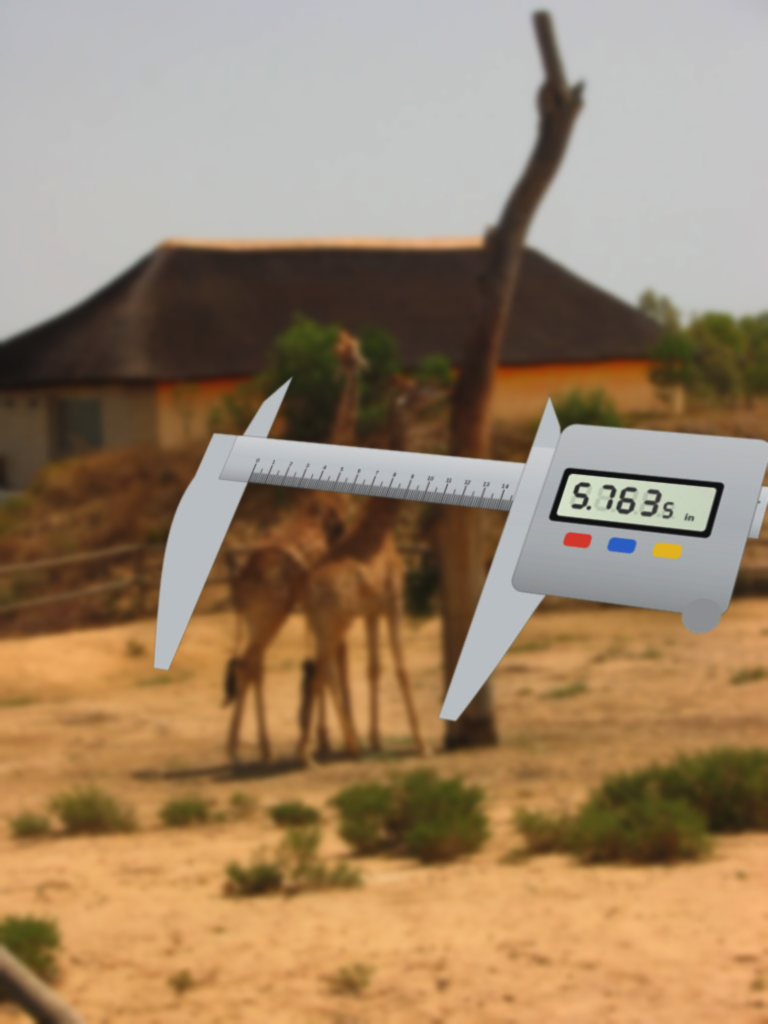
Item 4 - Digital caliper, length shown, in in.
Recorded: 5.7635 in
